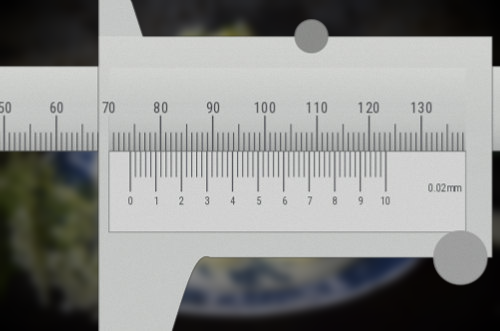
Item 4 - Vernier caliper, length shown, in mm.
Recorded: 74.2 mm
